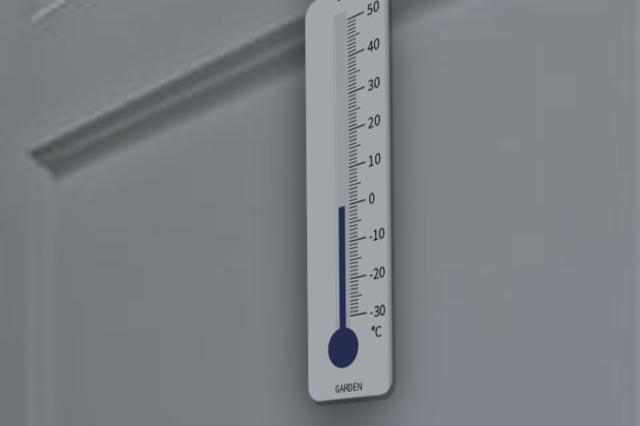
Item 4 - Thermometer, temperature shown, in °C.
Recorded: 0 °C
